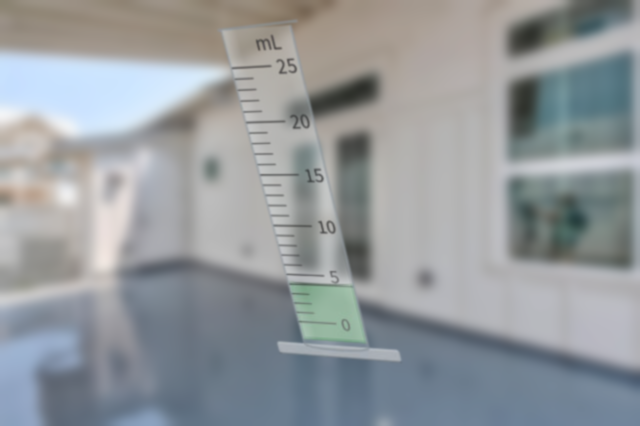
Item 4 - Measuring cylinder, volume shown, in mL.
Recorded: 4 mL
